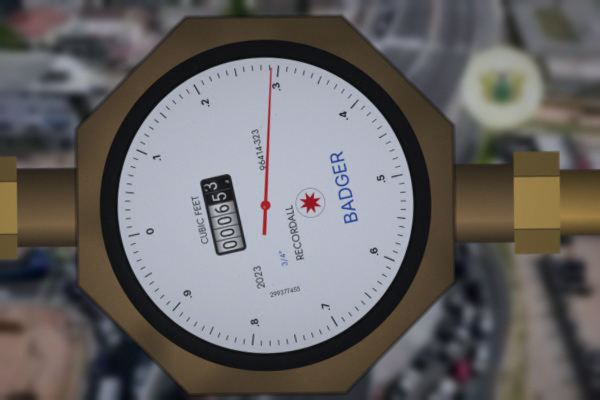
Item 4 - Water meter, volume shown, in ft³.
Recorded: 653.29 ft³
